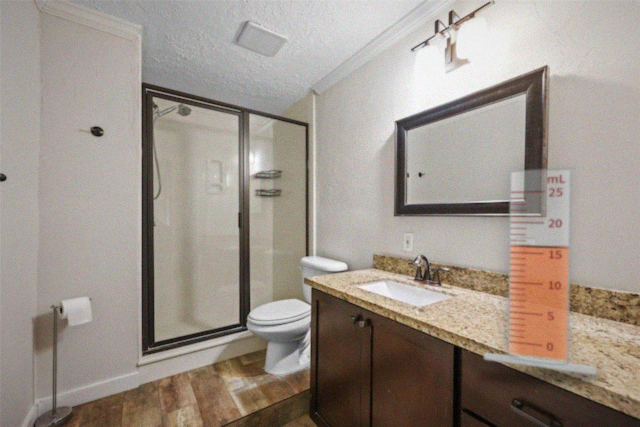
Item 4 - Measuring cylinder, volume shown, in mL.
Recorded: 16 mL
